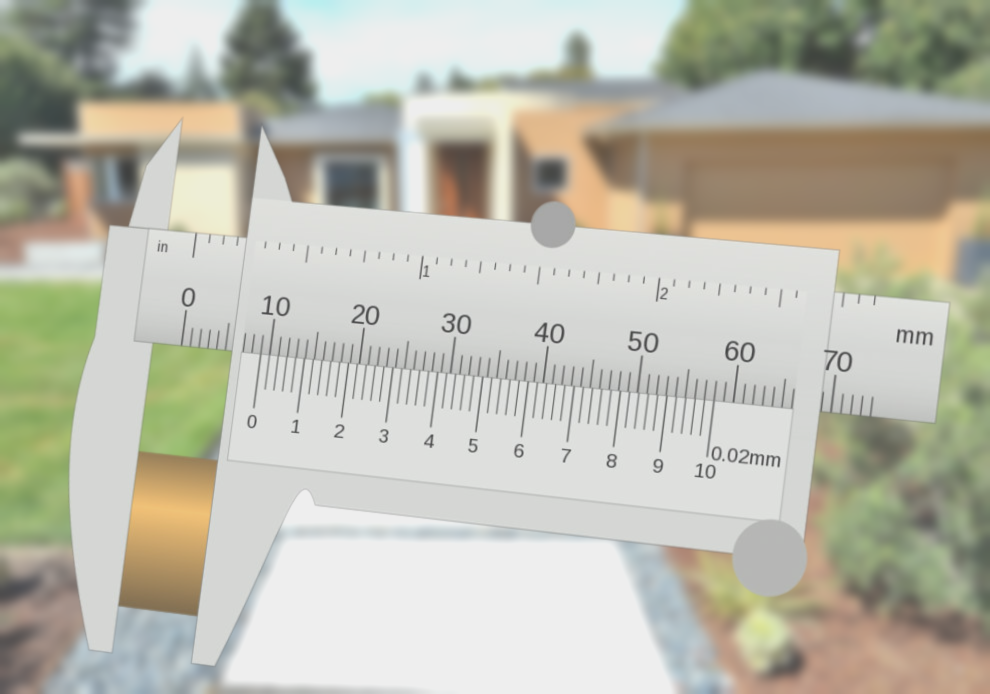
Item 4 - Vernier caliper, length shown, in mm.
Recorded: 9.0 mm
